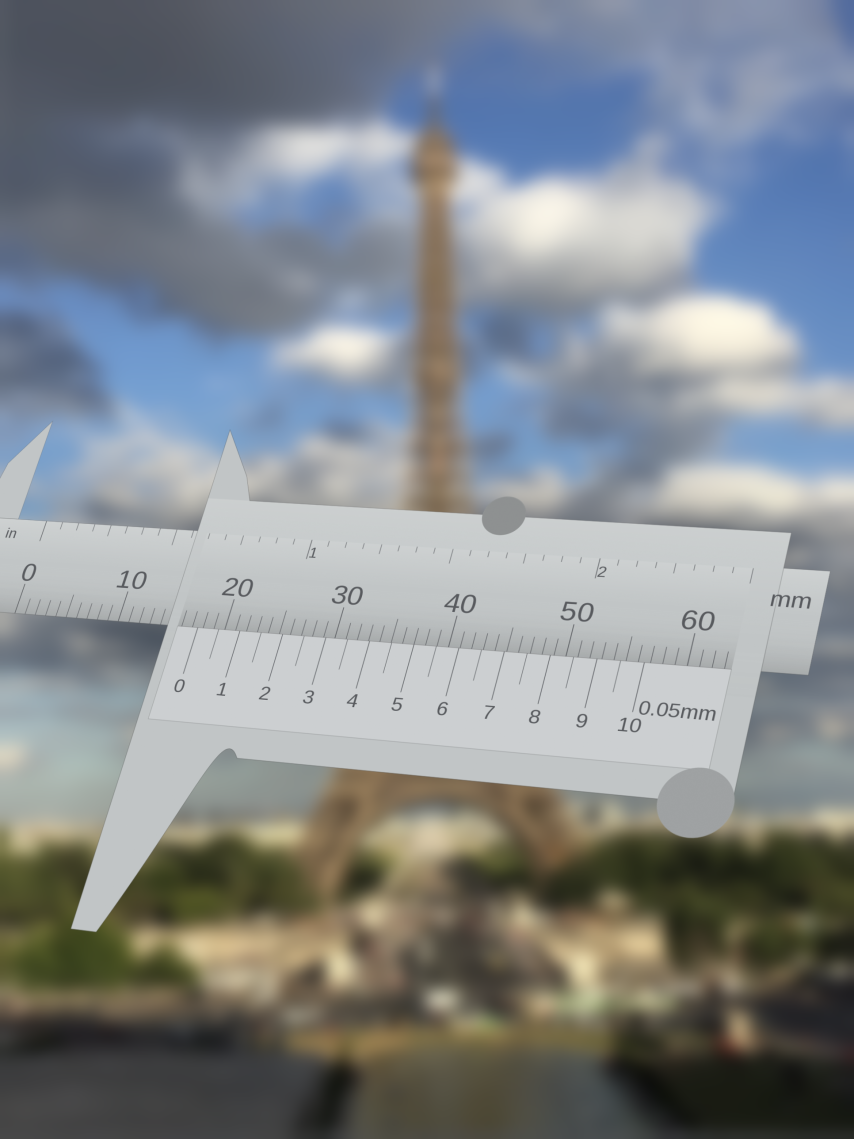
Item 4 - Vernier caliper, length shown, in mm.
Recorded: 17.5 mm
